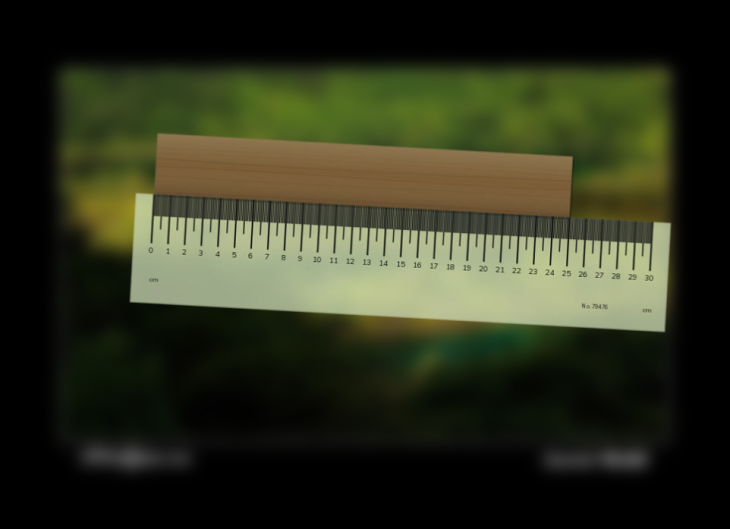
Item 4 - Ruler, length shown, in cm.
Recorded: 25 cm
